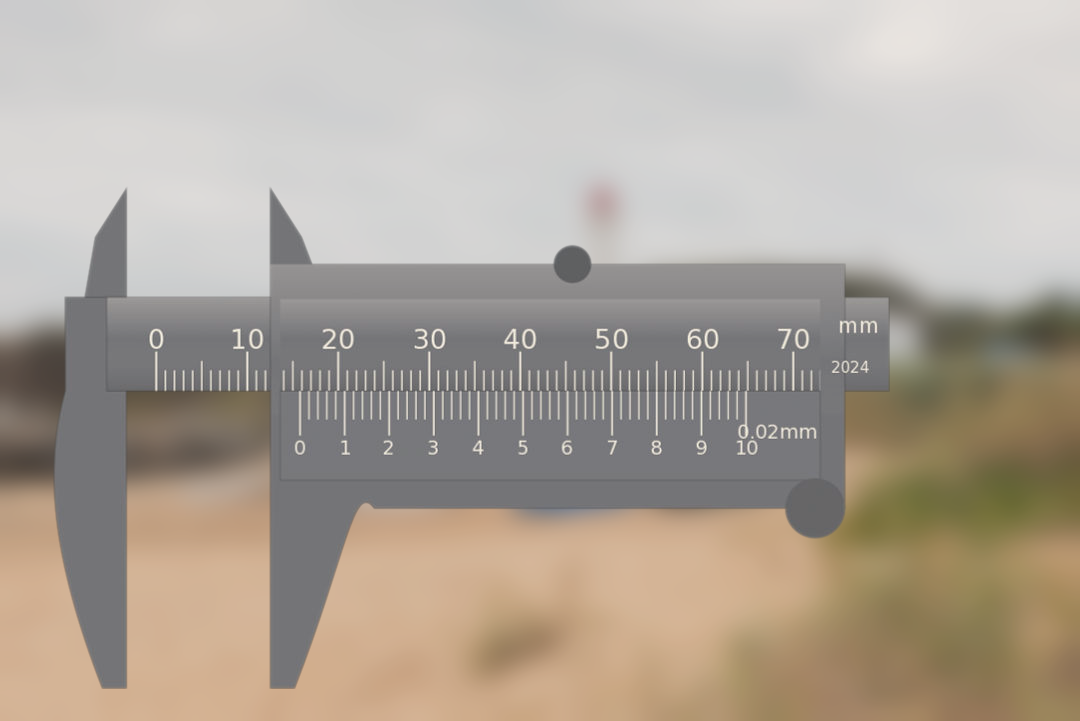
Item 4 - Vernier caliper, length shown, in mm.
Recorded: 15.8 mm
